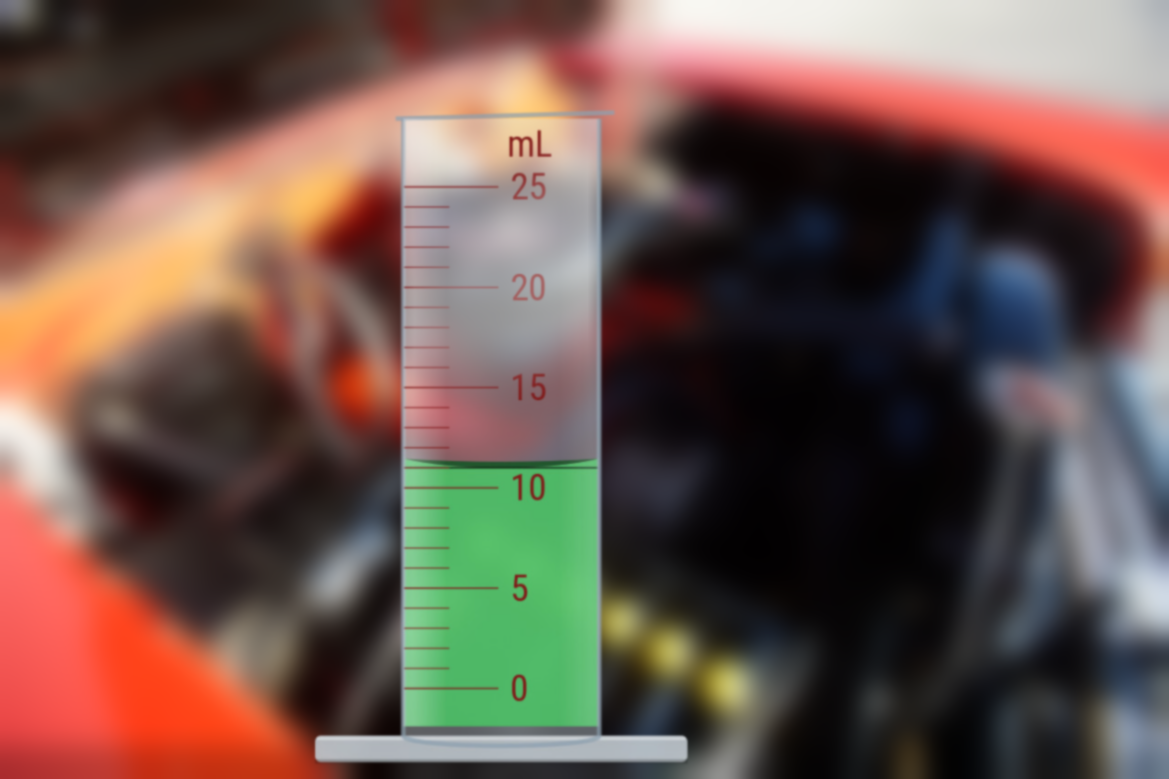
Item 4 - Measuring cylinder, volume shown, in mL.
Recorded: 11 mL
